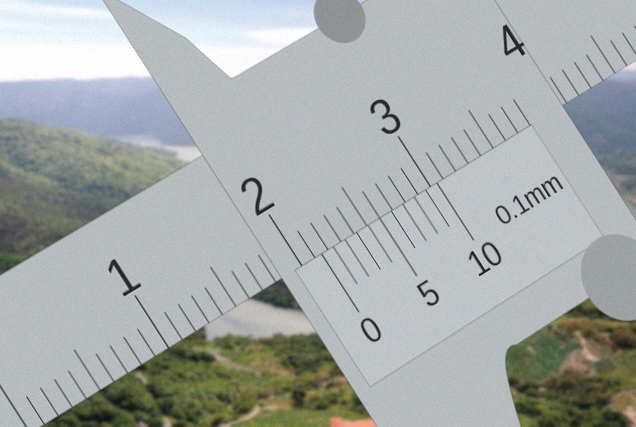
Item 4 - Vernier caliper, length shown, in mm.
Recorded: 21.5 mm
